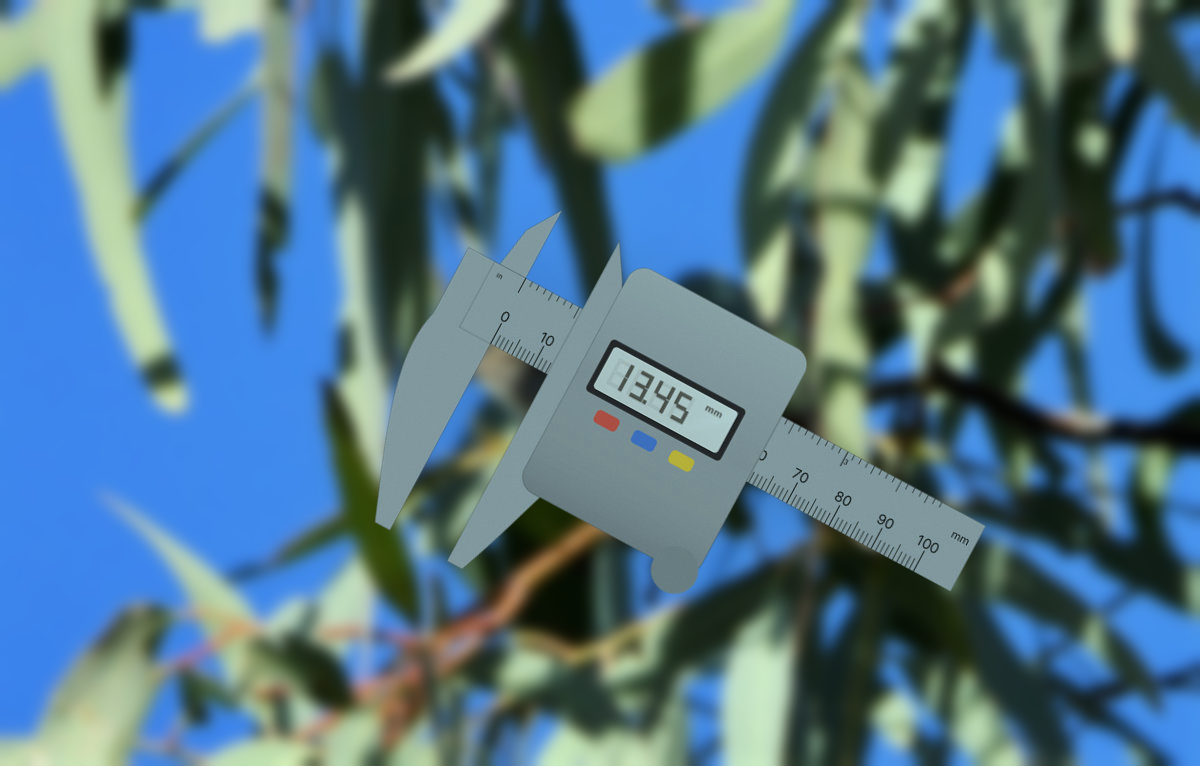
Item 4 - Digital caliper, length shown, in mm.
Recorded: 13.45 mm
